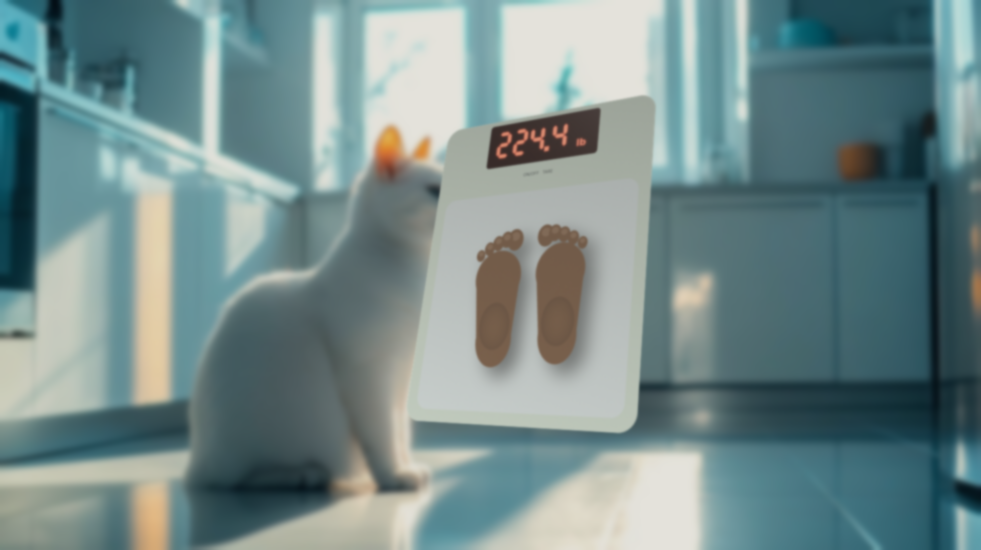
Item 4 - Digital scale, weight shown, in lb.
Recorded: 224.4 lb
